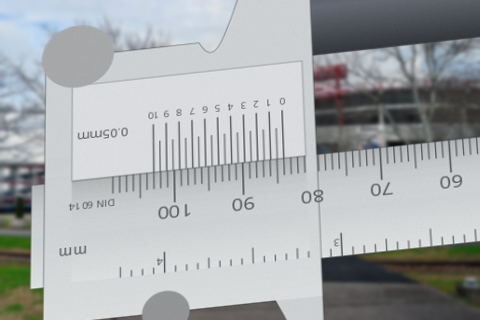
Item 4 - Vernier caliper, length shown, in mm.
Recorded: 84.0 mm
